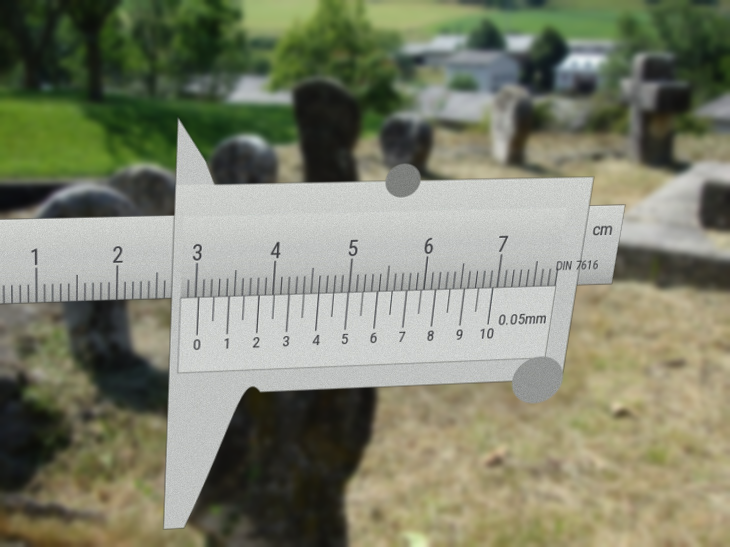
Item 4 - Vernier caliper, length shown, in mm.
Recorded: 30.4 mm
